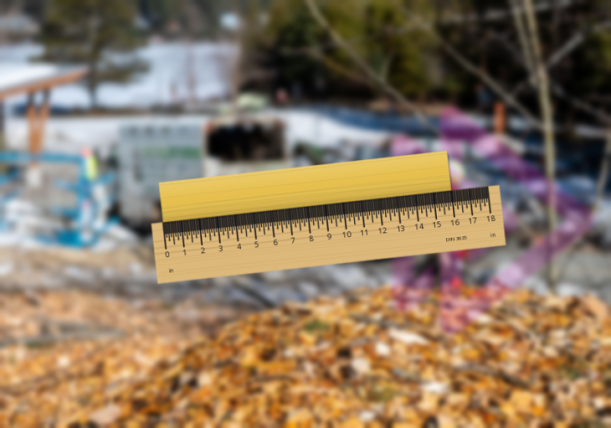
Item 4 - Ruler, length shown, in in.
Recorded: 16 in
